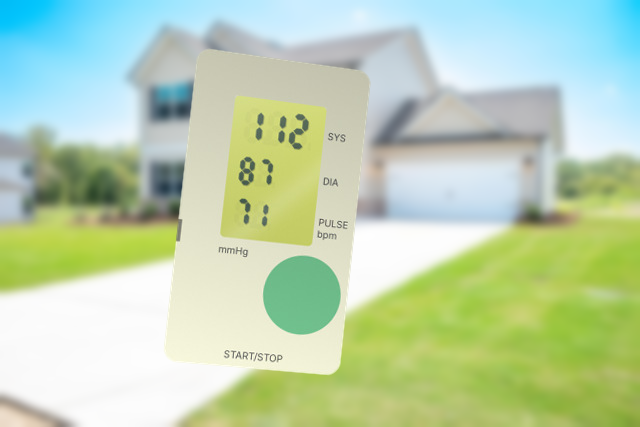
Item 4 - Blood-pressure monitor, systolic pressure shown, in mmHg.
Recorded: 112 mmHg
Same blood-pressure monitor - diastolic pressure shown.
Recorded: 87 mmHg
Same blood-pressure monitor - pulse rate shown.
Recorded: 71 bpm
